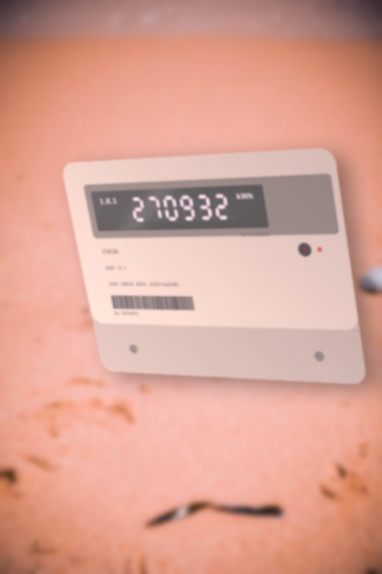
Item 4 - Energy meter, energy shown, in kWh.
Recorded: 270932 kWh
